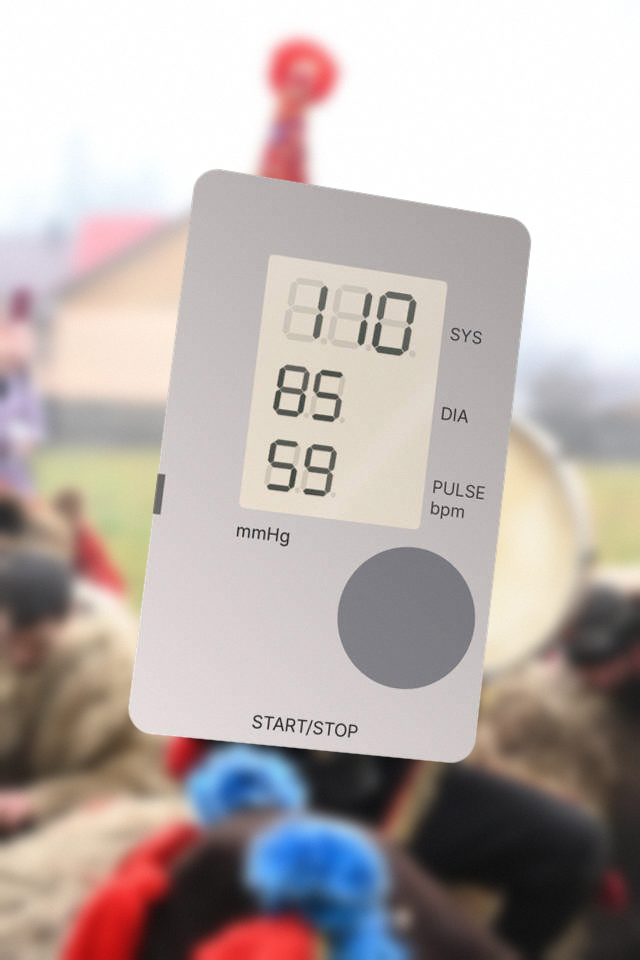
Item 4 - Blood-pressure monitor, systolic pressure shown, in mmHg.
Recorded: 110 mmHg
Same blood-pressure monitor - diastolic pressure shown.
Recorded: 85 mmHg
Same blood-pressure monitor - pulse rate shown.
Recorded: 59 bpm
